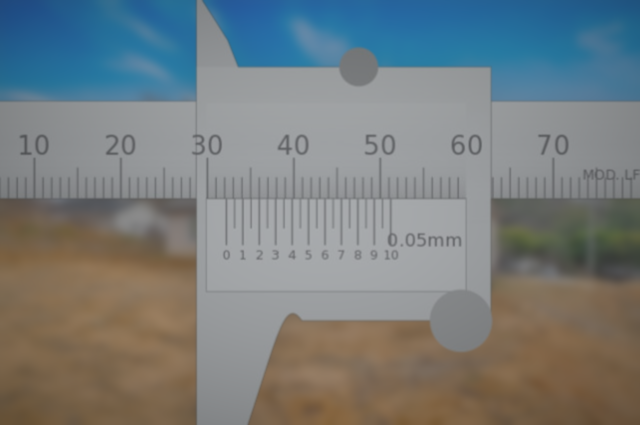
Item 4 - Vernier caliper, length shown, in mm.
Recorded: 32.2 mm
